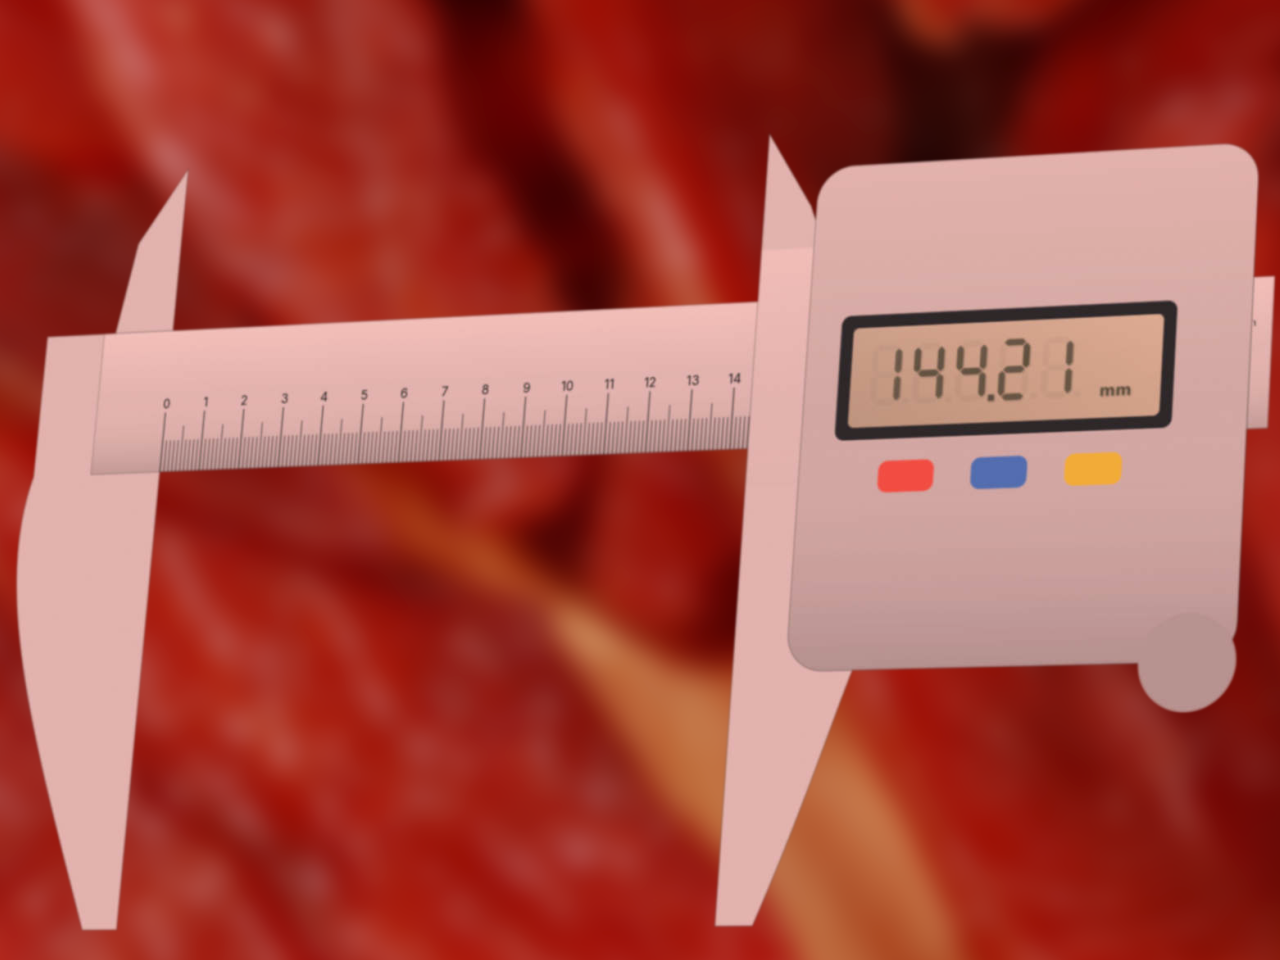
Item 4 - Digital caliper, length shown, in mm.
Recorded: 144.21 mm
